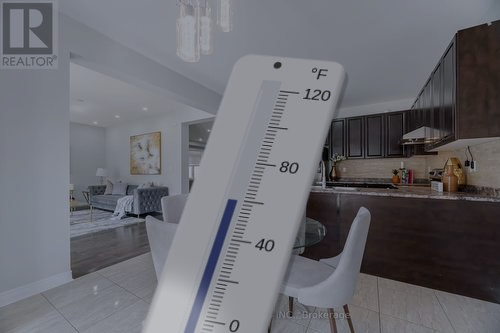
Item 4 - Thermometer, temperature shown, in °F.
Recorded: 60 °F
